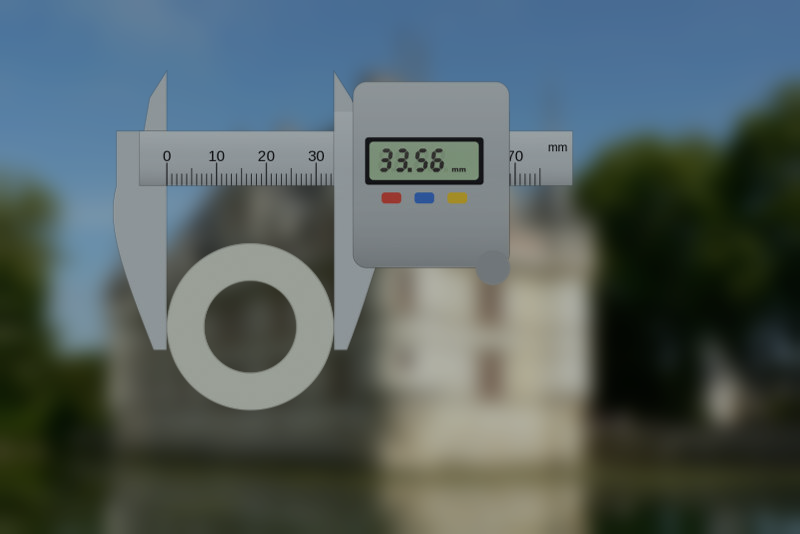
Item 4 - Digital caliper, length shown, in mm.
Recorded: 33.56 mm
